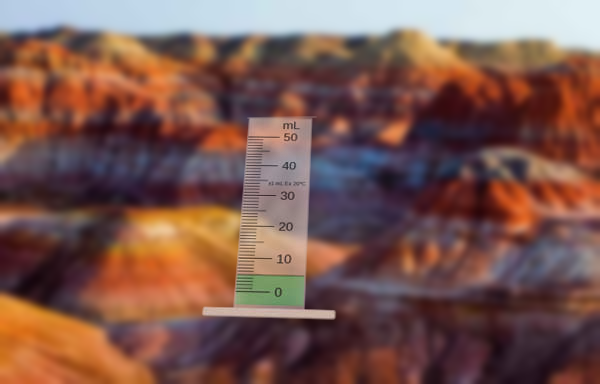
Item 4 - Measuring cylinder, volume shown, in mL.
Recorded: 5 mL
